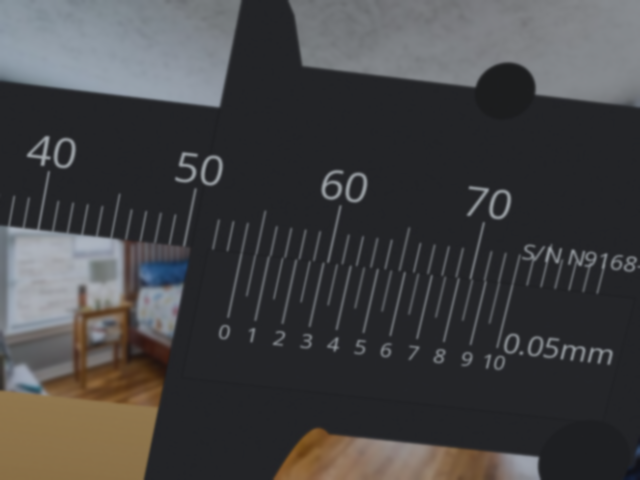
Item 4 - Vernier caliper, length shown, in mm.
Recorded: 54.0 mm
